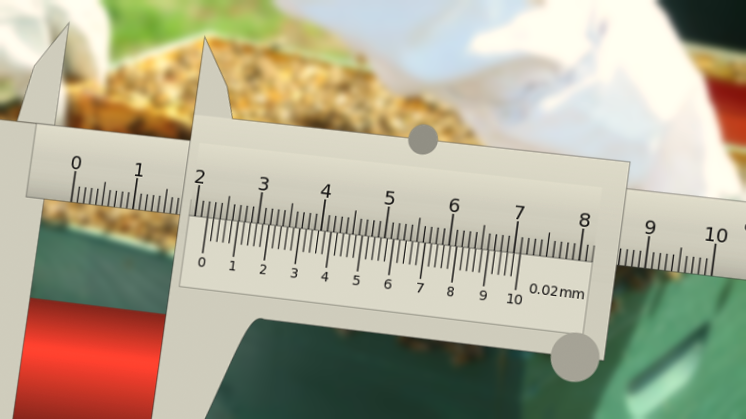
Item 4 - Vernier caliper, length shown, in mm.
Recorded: 22.0 mm
